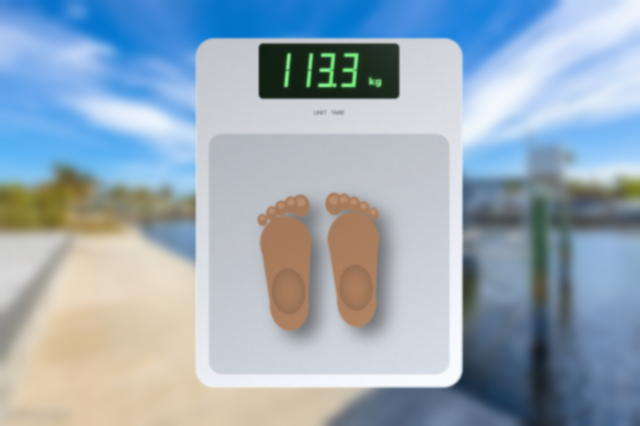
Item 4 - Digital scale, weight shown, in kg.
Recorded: 113.3 kg
